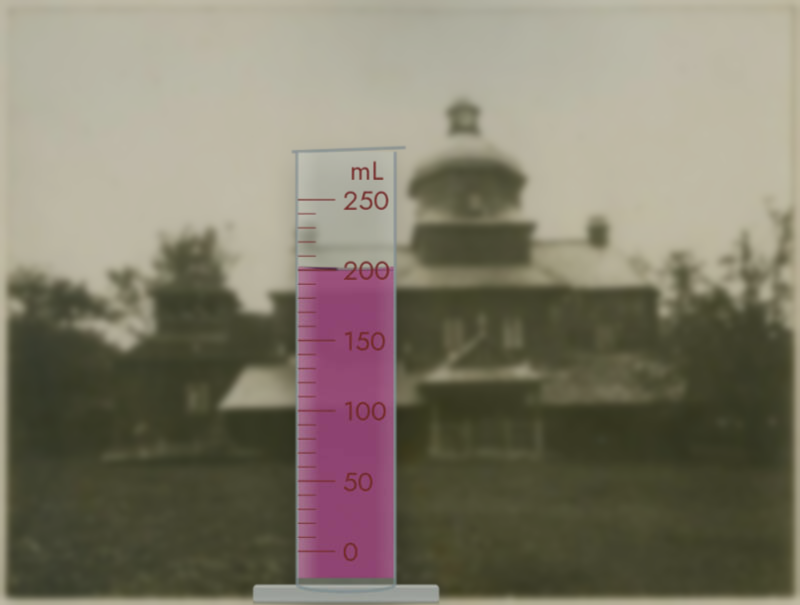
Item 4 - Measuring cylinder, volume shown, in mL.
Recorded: 200 mL
